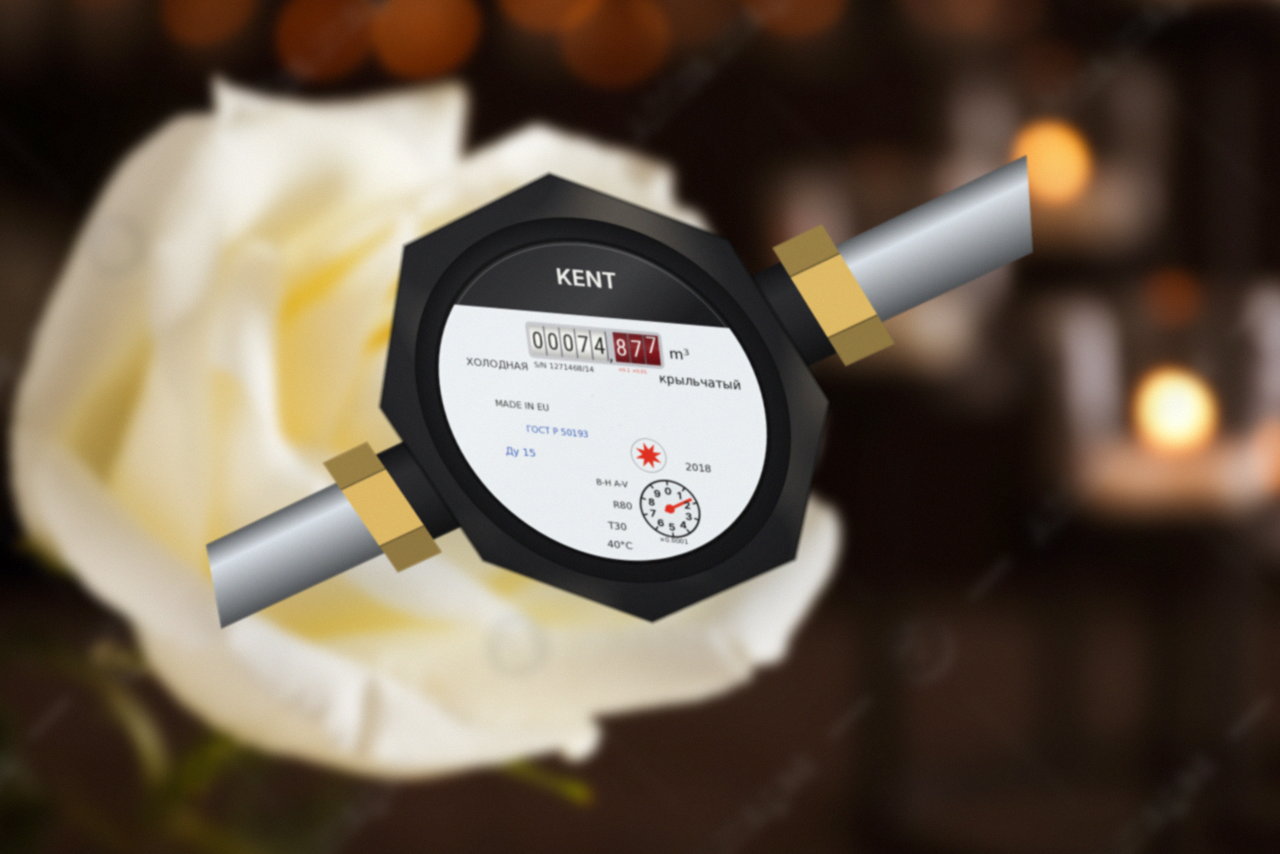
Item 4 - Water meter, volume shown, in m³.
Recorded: 74.8771 m³
